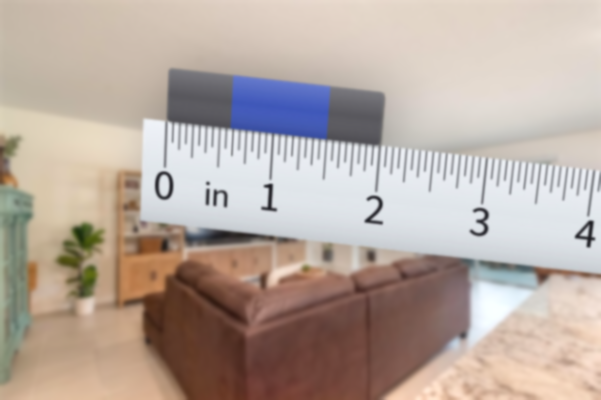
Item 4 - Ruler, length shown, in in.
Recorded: 2 in
